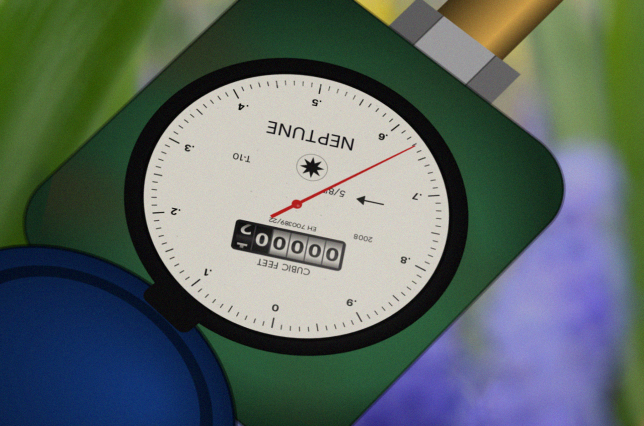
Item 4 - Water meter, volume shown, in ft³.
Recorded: 1.63 ft³
